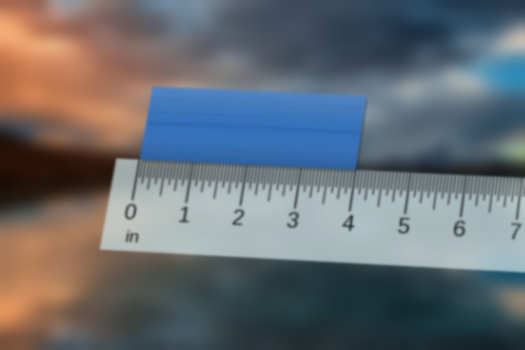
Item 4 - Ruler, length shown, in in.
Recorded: 4 in
